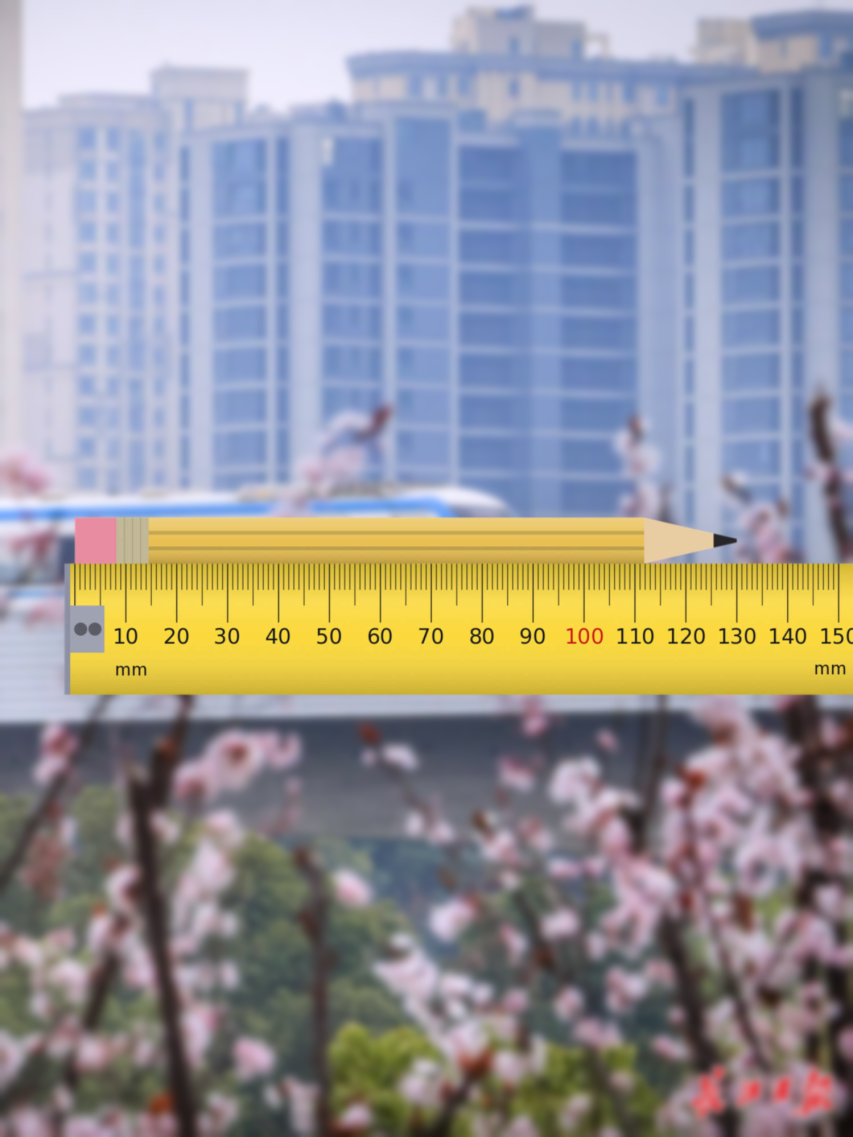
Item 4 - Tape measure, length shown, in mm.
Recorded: 130 mm
